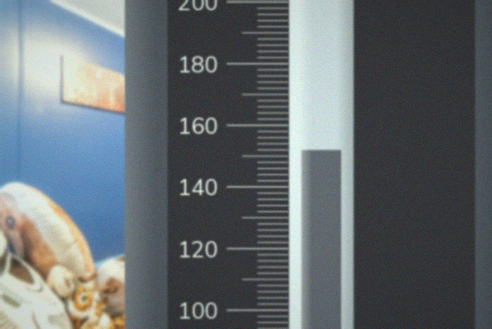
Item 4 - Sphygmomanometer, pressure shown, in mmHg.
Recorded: 152 mmHg
